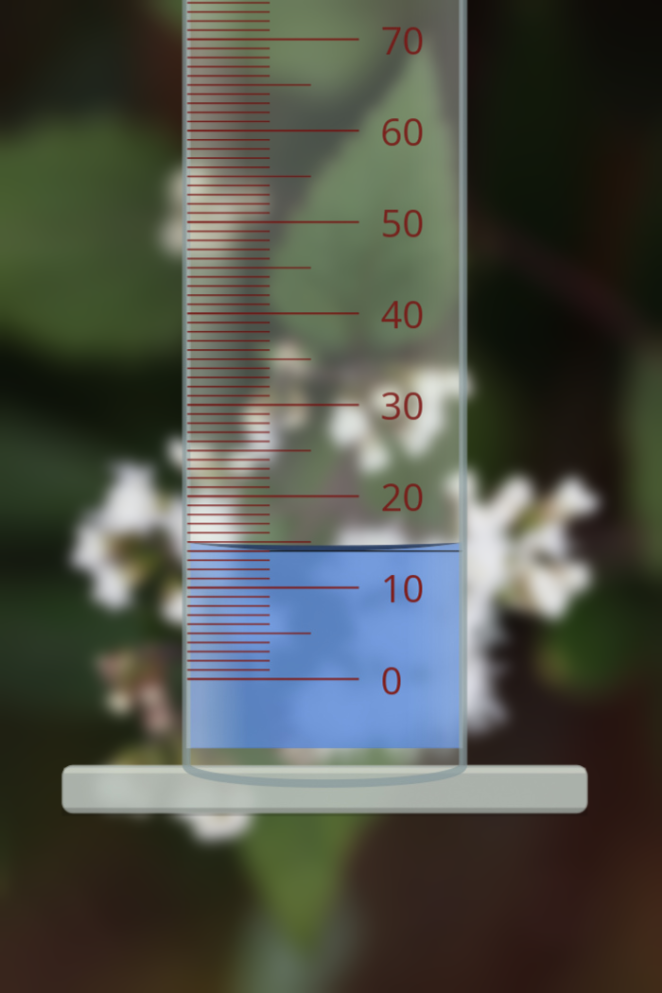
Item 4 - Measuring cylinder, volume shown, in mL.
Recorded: 14 mL
